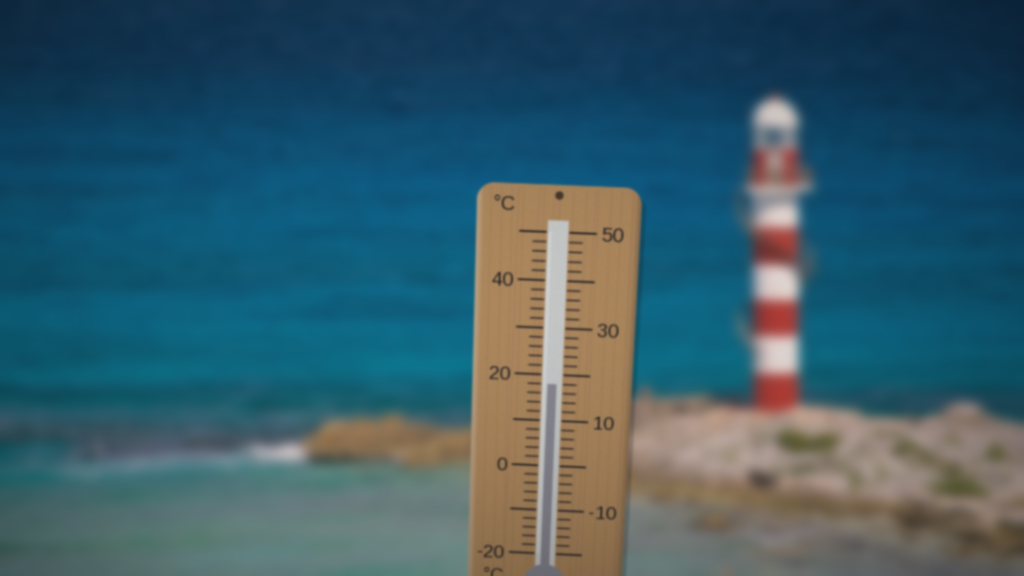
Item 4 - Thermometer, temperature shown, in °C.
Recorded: 18 °C
